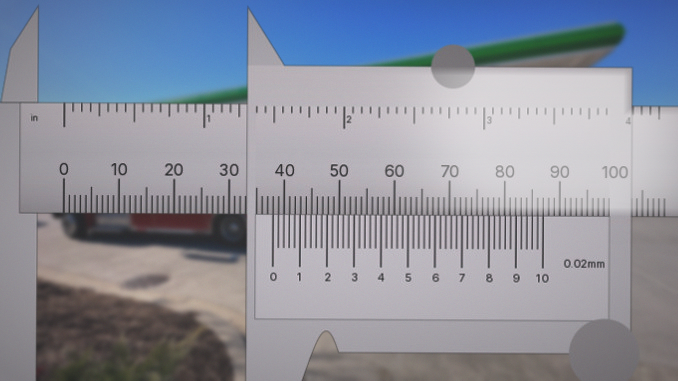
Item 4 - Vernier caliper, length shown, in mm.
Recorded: 38.0 mm
